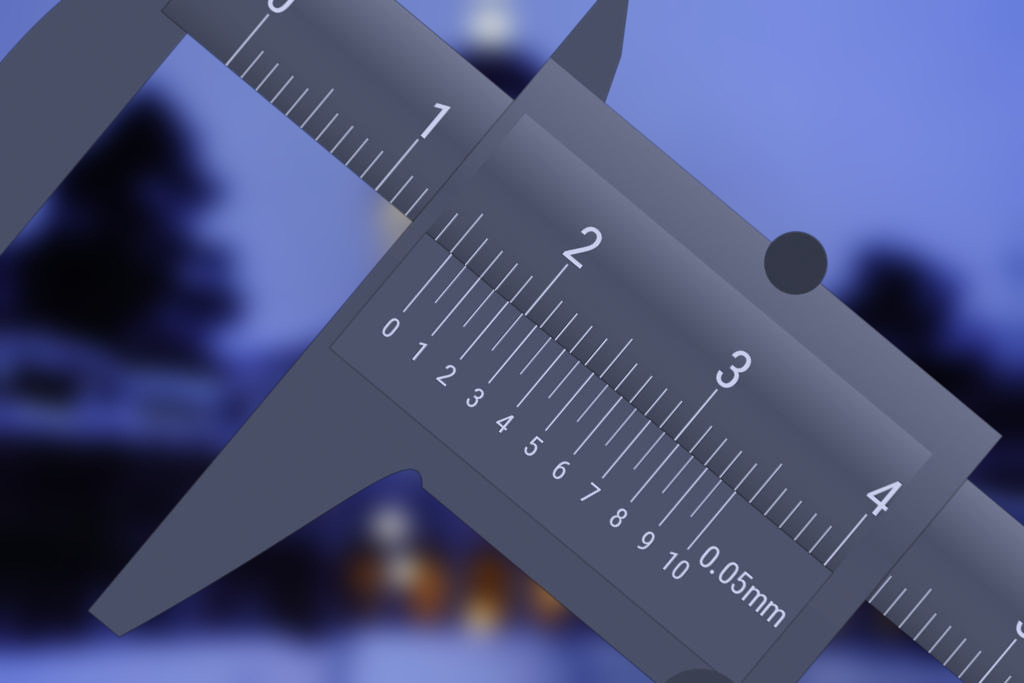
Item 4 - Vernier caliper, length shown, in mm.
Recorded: 15.1 mm
